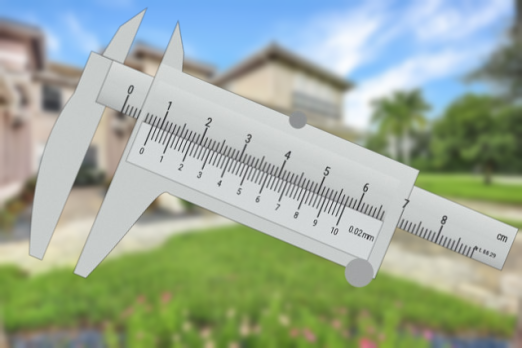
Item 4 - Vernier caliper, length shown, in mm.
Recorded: 8.0 mm
